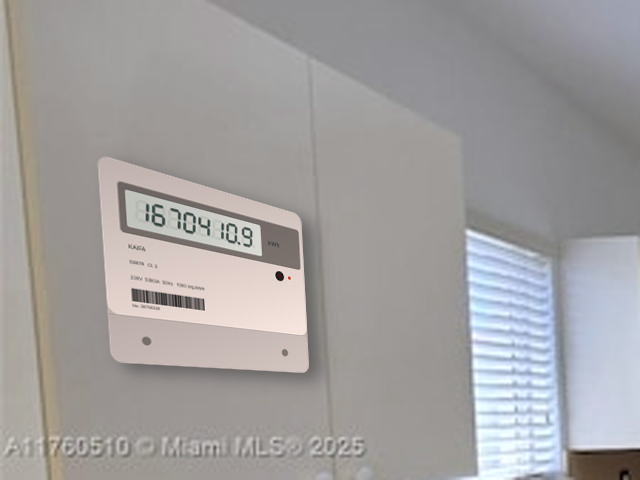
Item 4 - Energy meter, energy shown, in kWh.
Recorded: 1670410.9 kWh
